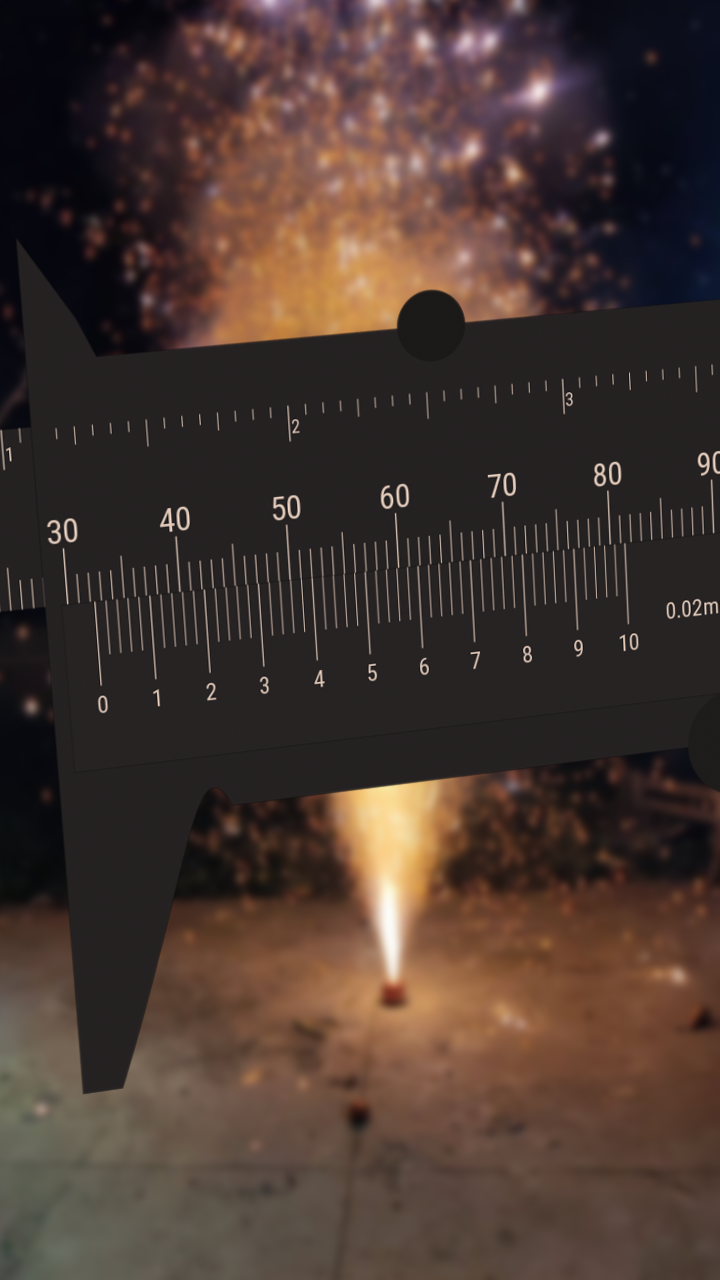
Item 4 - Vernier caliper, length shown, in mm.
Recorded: 32.4 mm
